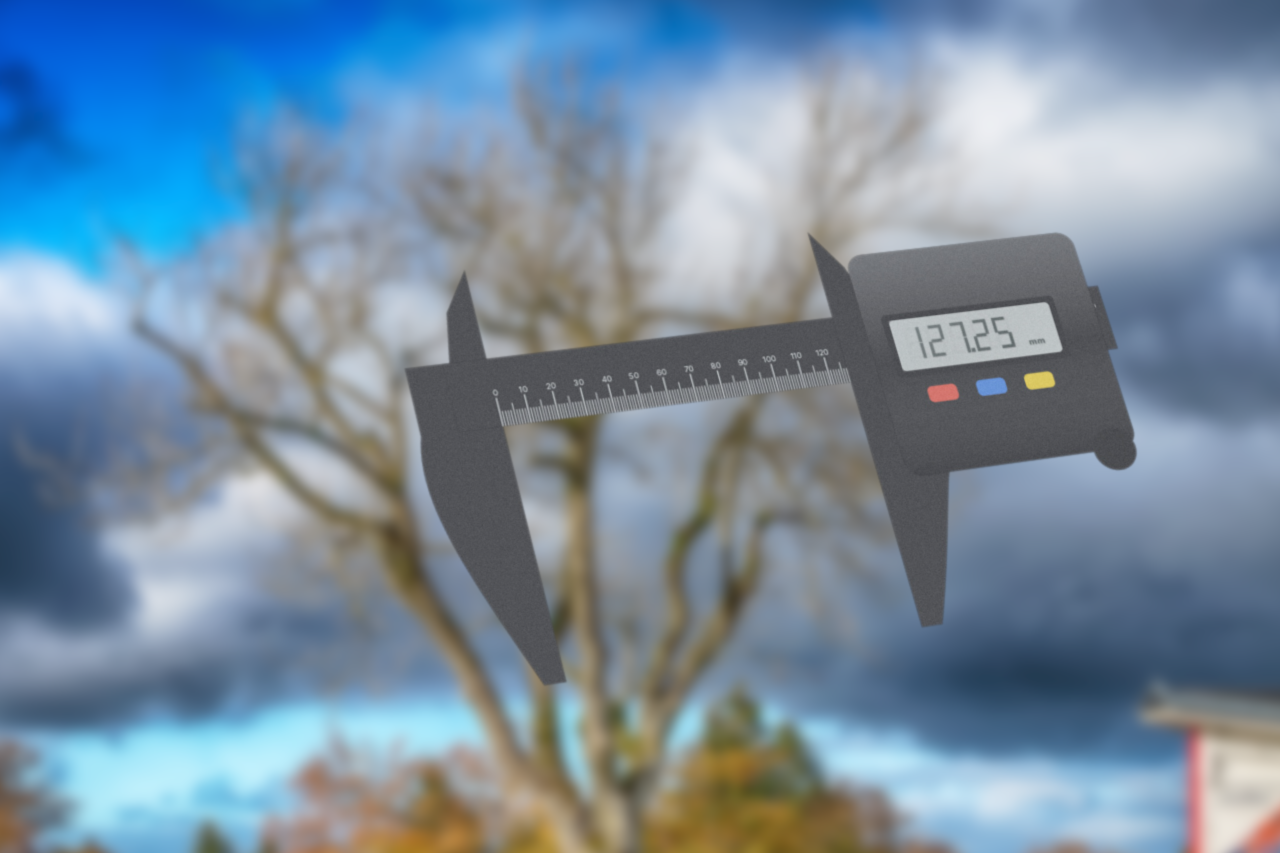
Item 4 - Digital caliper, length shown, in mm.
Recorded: 127.25 mm
